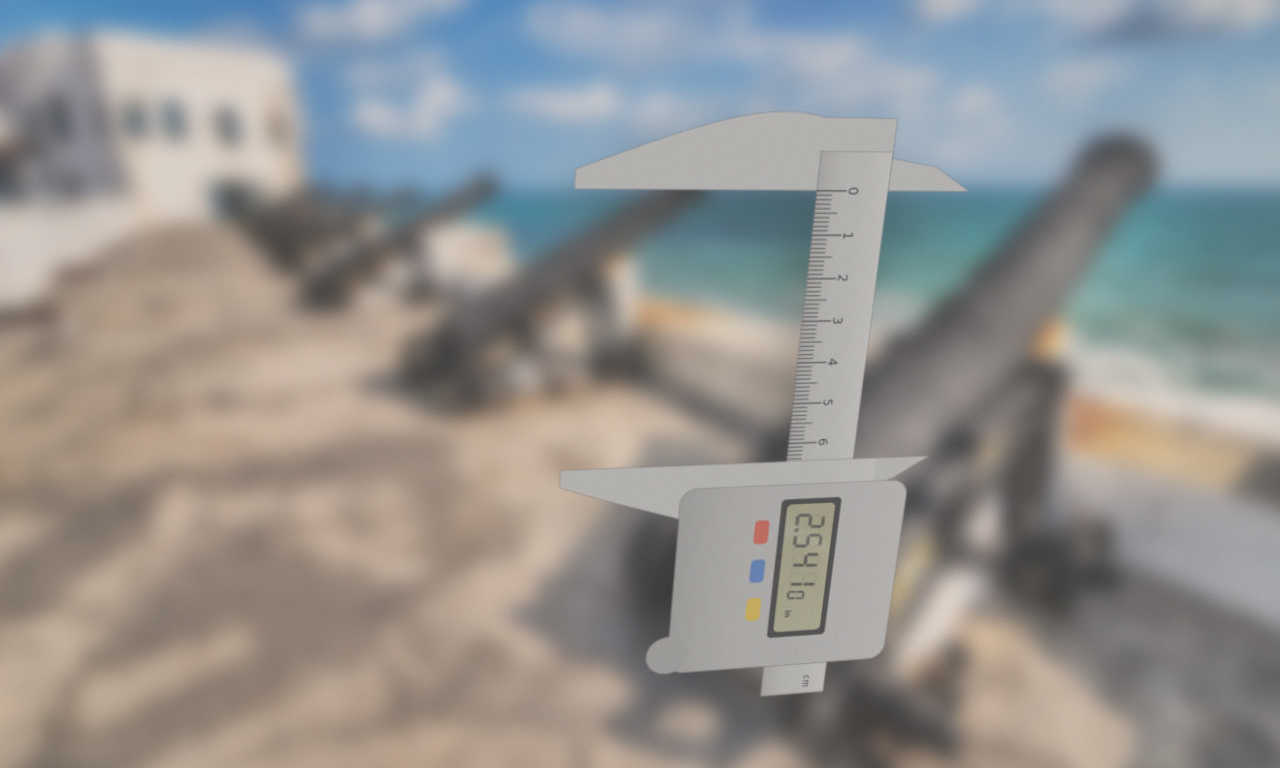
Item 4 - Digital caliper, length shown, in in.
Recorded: 2.5410 in
